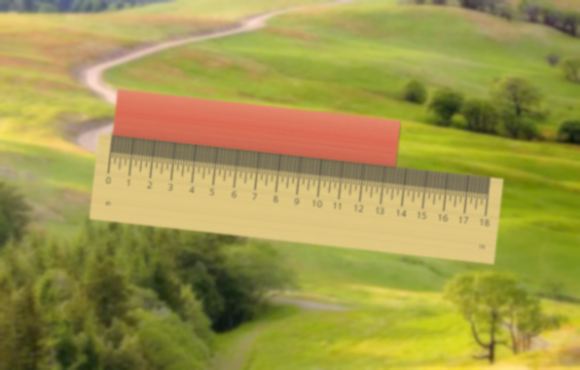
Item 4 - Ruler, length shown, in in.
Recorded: 13.5 in
